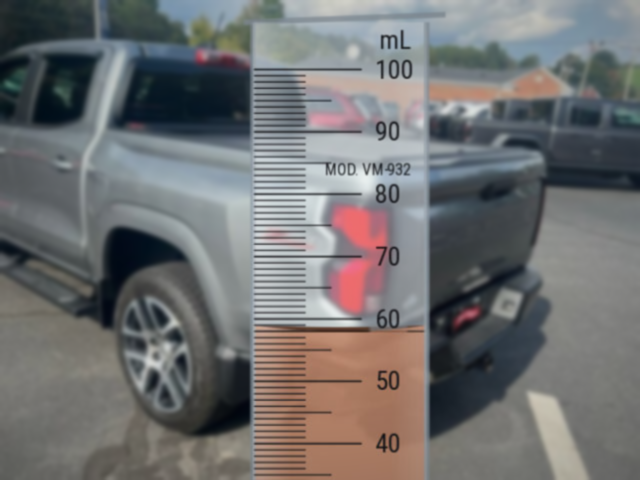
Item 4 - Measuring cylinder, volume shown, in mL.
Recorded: 58 mL
